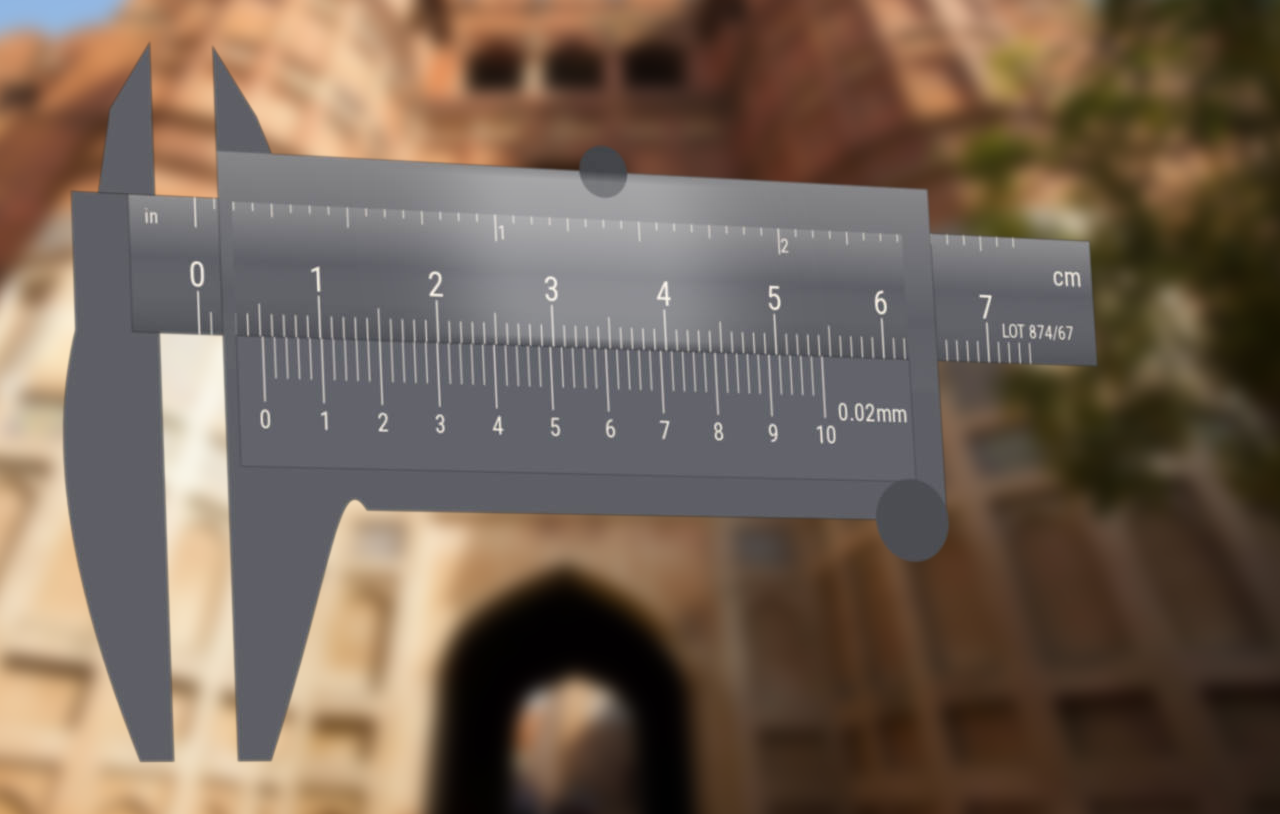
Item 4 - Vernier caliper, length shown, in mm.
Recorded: 5.2 mm
